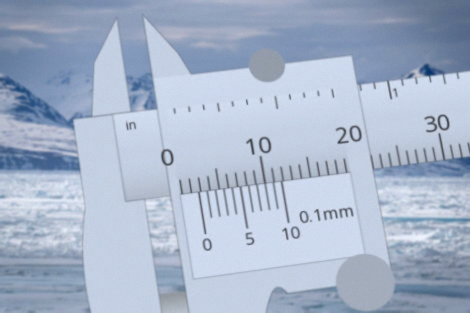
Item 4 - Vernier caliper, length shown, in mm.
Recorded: 2.8 mm
